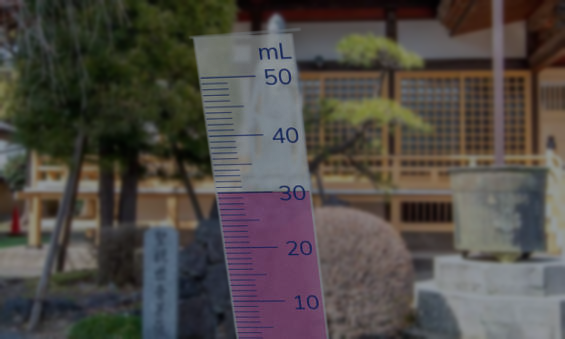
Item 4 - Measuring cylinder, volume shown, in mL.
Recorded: 30 mL
